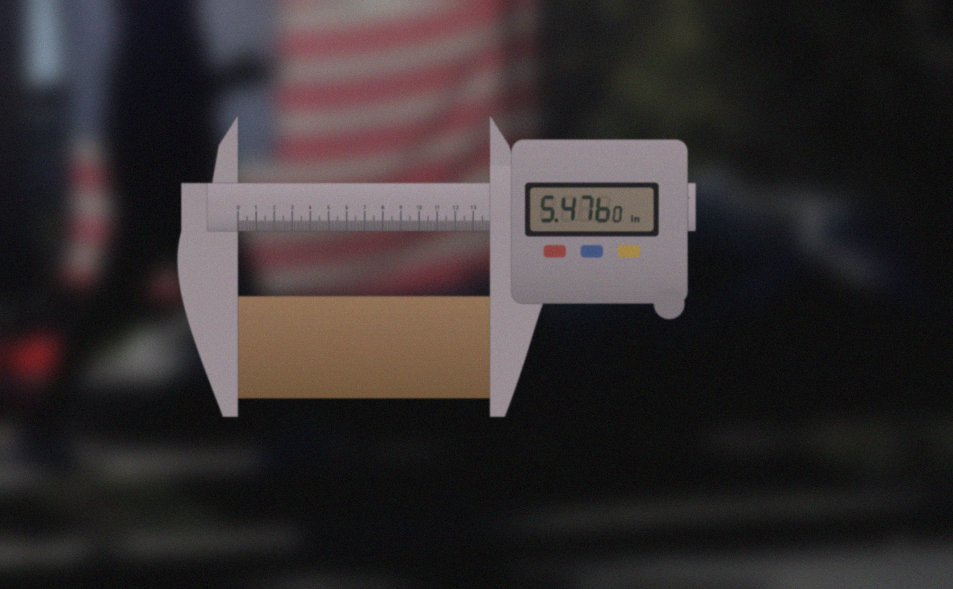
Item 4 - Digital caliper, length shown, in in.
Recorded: 5.4760 in
